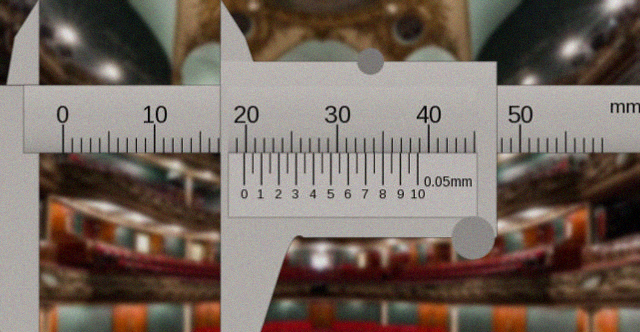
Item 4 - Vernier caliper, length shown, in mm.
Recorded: 19.8 mm
